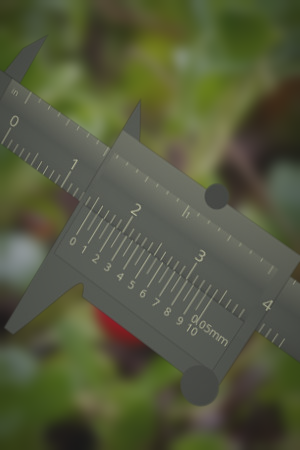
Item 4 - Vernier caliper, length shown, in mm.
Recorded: 15.0 mm
